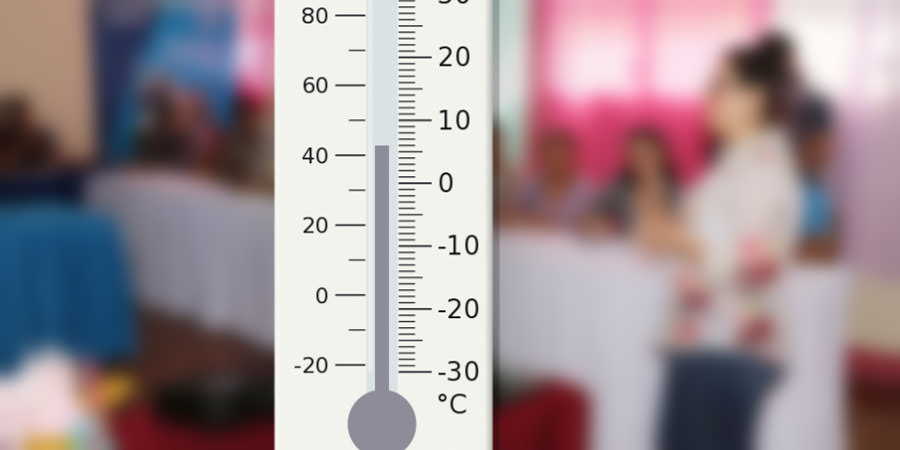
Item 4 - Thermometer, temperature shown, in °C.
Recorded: 6 °C
